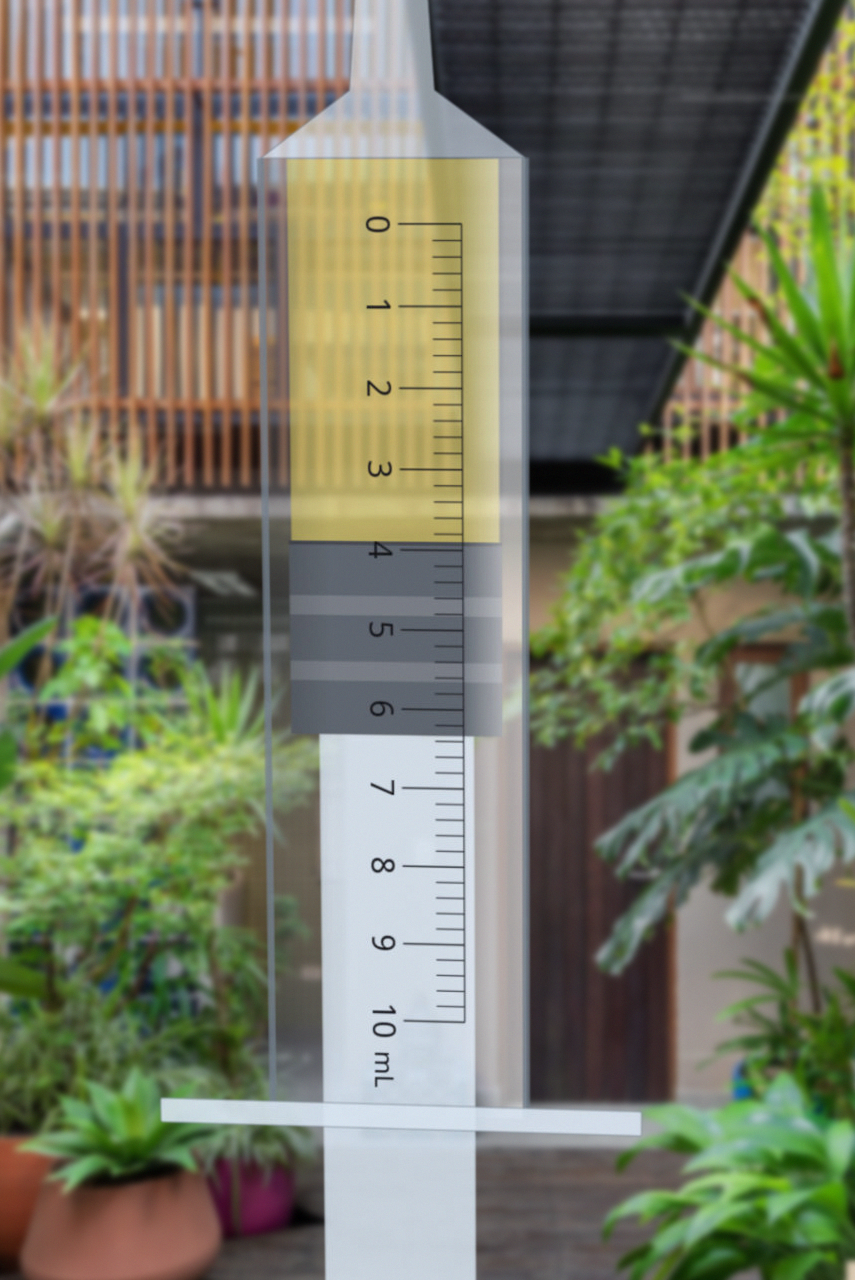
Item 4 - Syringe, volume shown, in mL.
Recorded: 3.9 mL
